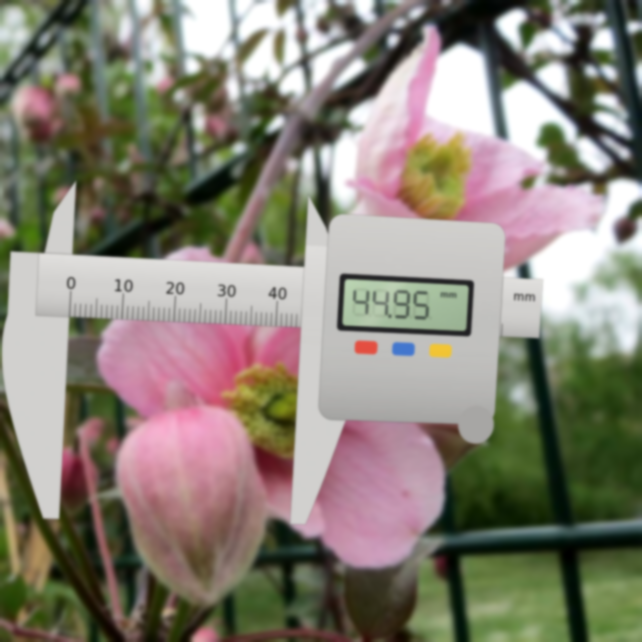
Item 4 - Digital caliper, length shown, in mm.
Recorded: 44.95 mm
